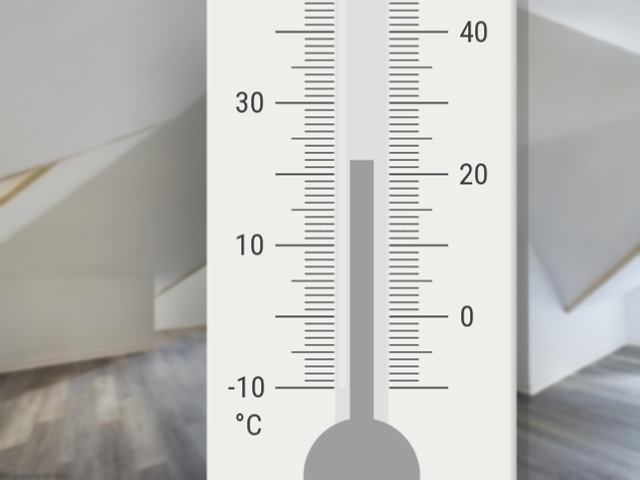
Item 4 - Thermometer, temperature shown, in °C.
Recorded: 22 °C
